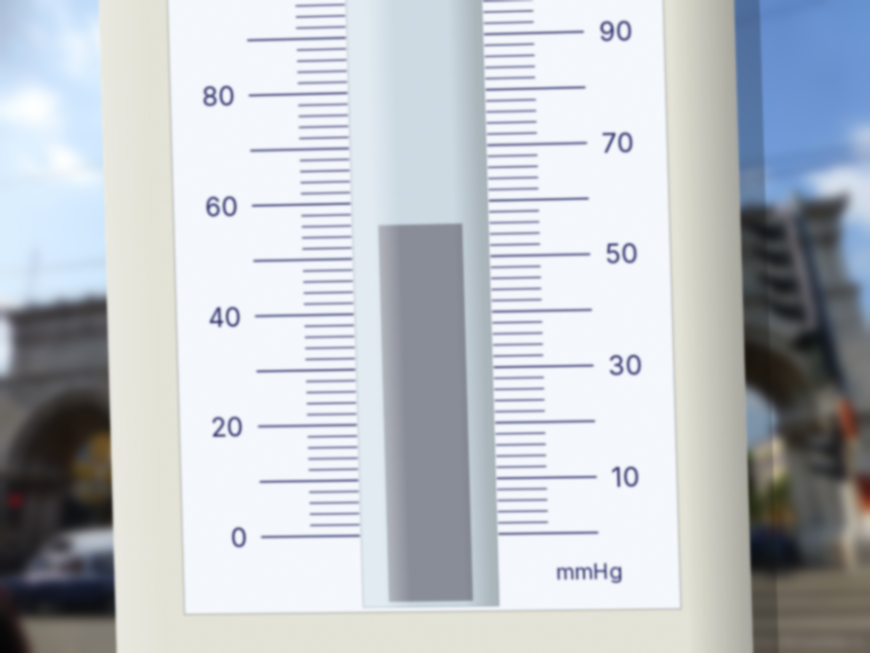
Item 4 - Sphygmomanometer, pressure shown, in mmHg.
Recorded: 56 mmHg
